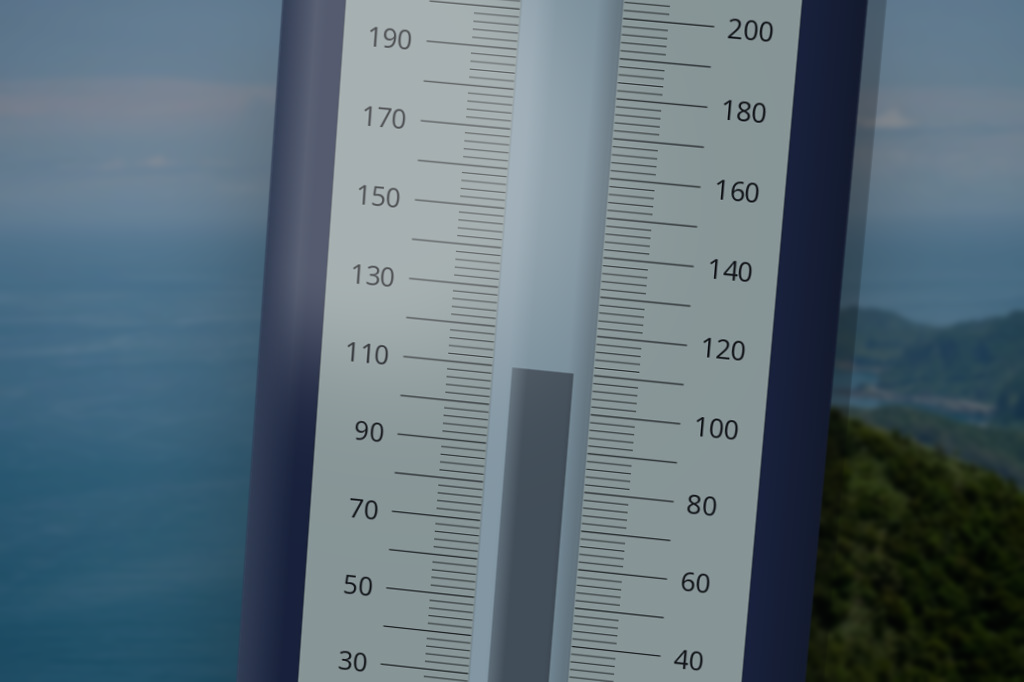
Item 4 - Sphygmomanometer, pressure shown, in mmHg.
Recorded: 110 mmHg
